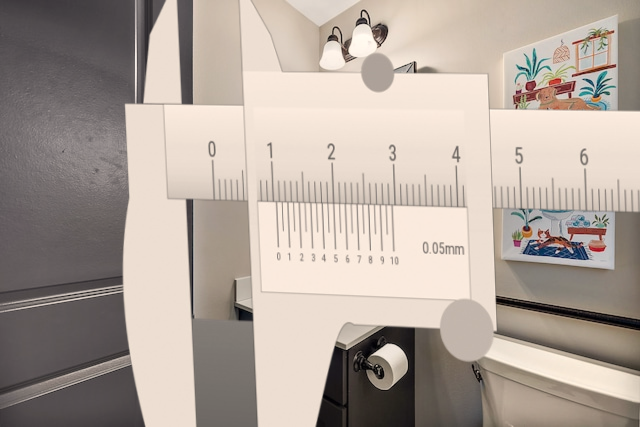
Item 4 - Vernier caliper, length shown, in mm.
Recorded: 10.5 mm
